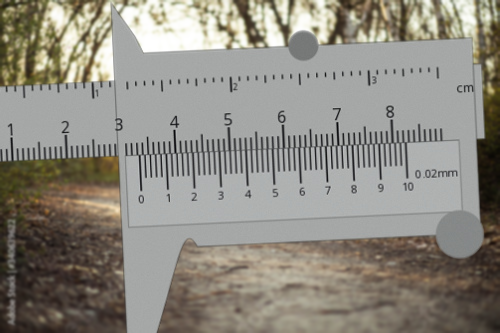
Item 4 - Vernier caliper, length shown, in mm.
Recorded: 33.4 mm
